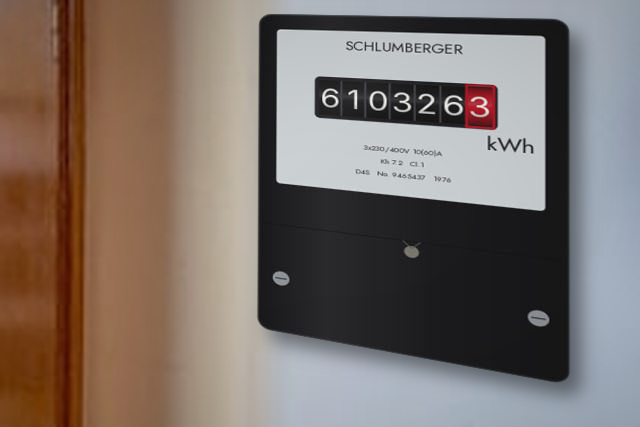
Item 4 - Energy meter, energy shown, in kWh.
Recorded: 610326.3 kWh
